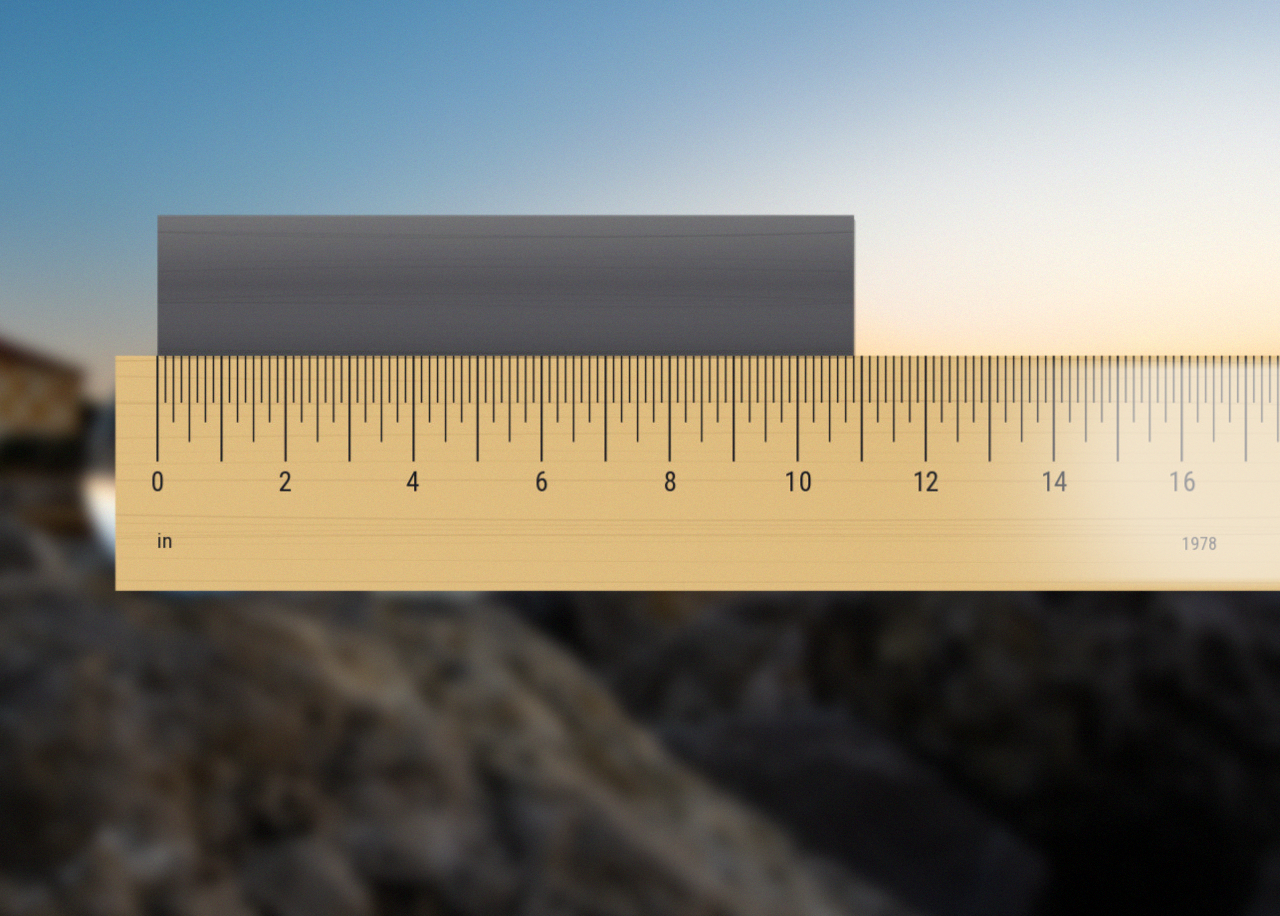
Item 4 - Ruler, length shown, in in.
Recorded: 10.875 in
